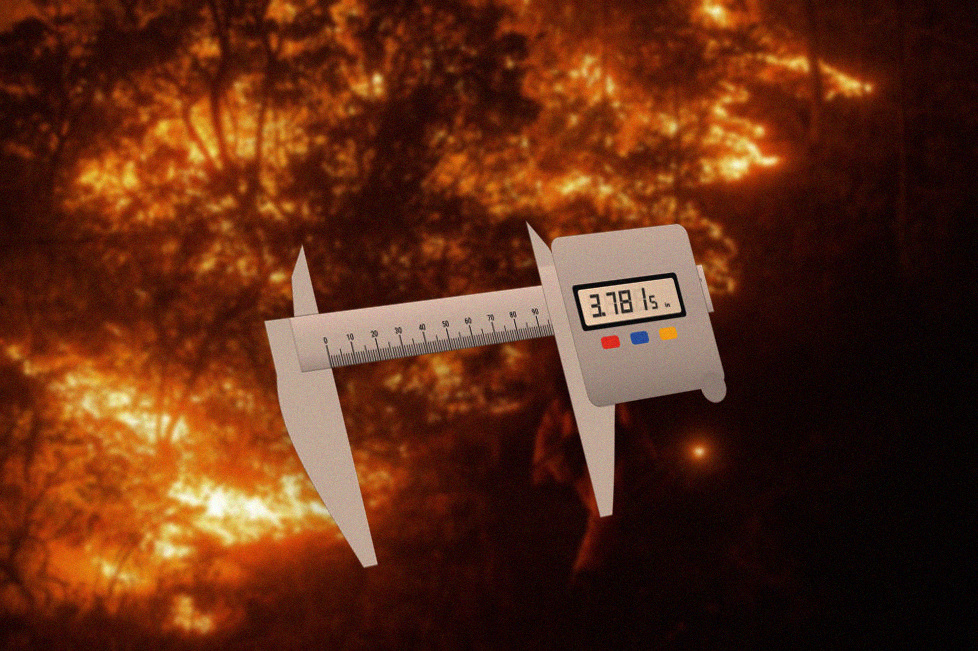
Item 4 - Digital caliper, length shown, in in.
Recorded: 3.7815 in
